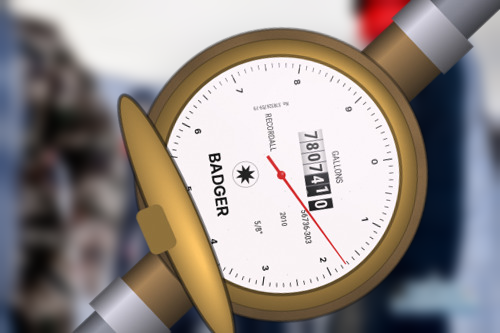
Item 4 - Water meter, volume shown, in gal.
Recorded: 7807411.7 gal
